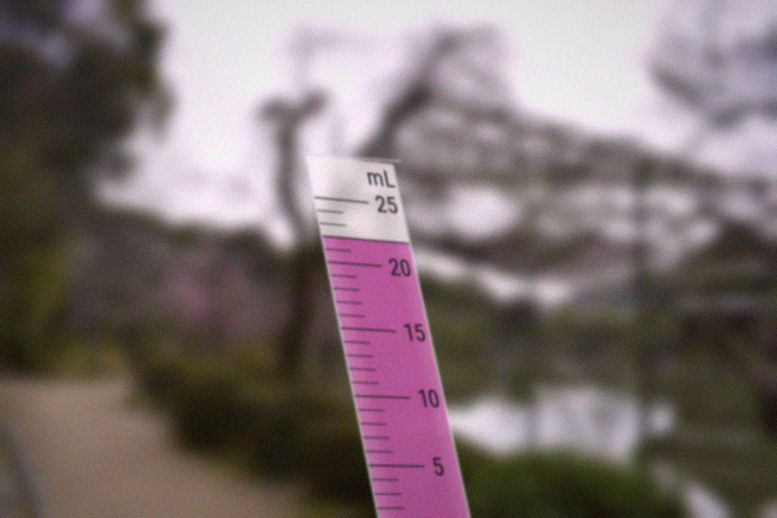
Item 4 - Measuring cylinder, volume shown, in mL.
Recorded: 22 mL
